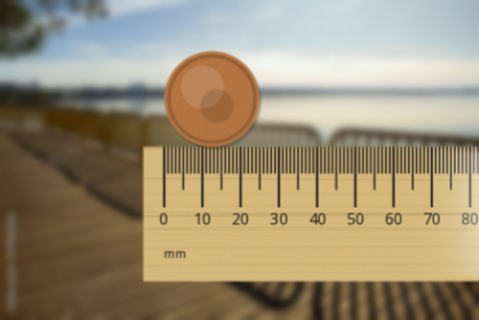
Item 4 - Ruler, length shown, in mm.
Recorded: 25 mm
